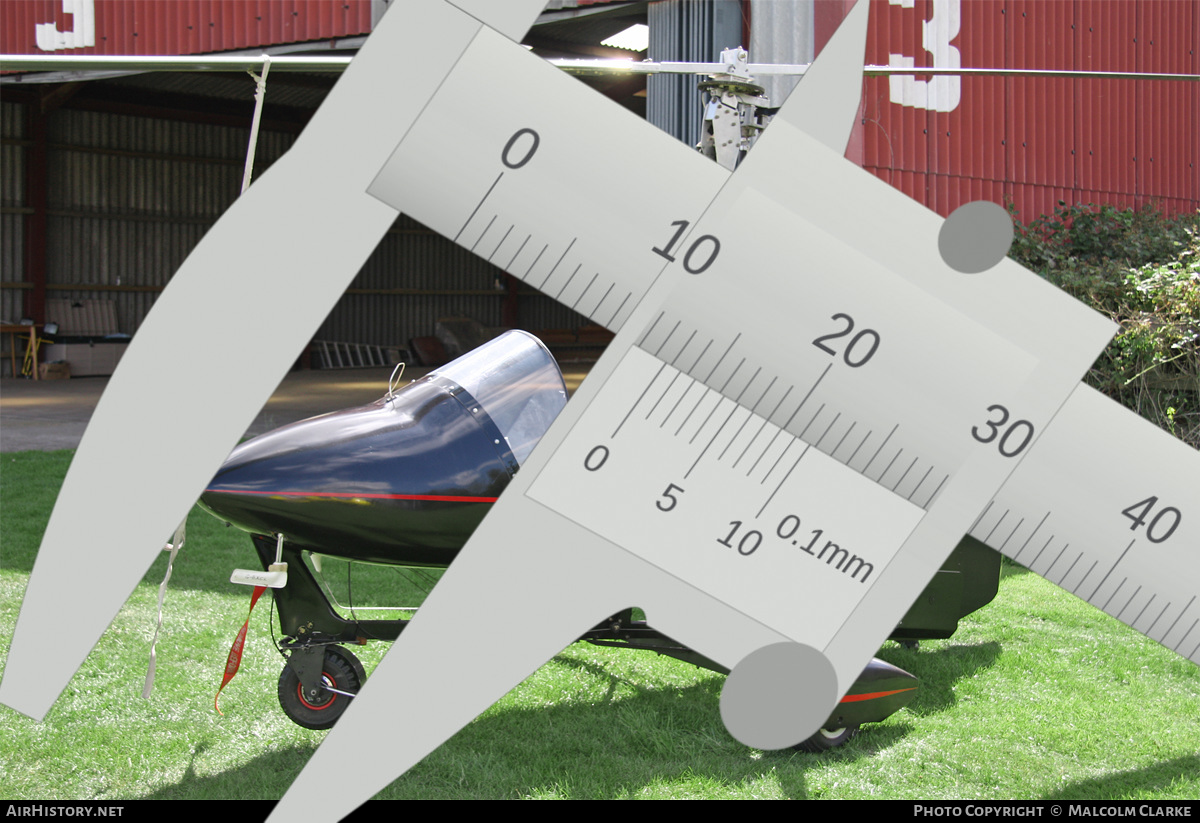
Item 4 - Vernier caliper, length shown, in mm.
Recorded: 12.7 mm
